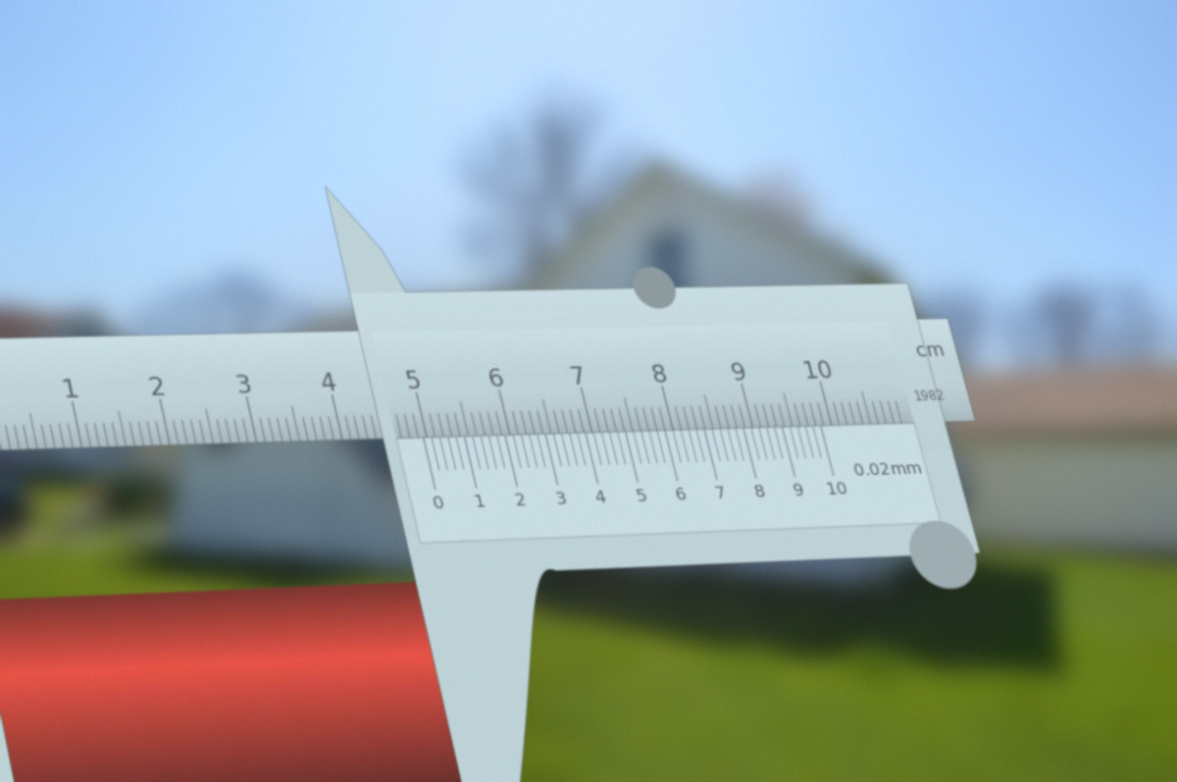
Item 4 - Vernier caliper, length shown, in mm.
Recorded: 49.6 mm
